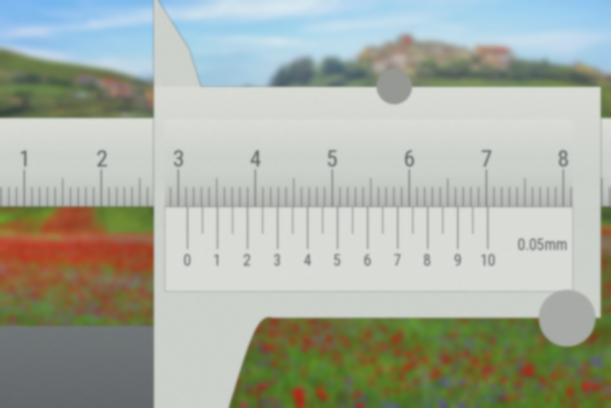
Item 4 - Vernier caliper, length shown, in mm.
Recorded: 31.2 mm
